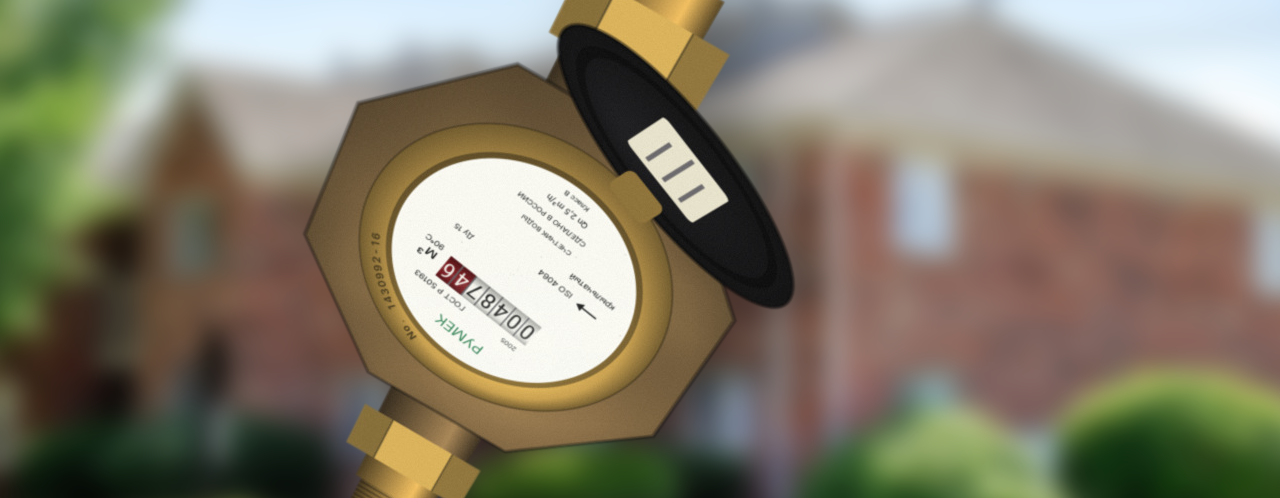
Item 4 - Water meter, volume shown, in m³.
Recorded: 487.46 m³
